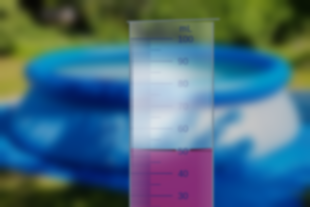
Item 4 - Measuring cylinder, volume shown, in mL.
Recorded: 50 mL
